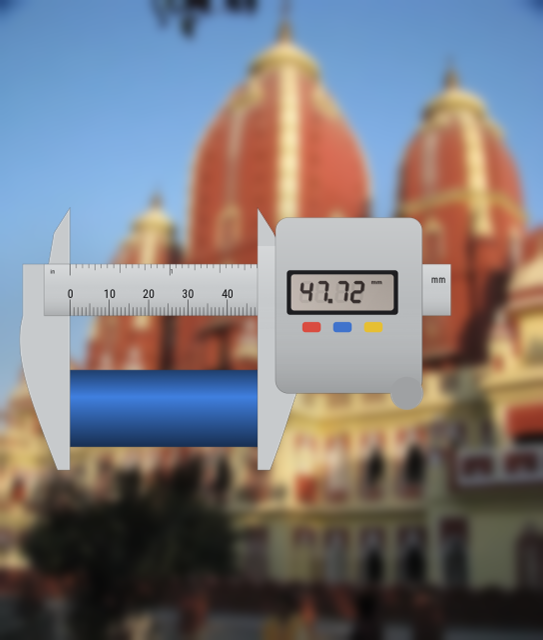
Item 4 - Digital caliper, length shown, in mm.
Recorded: 47.72 mm
